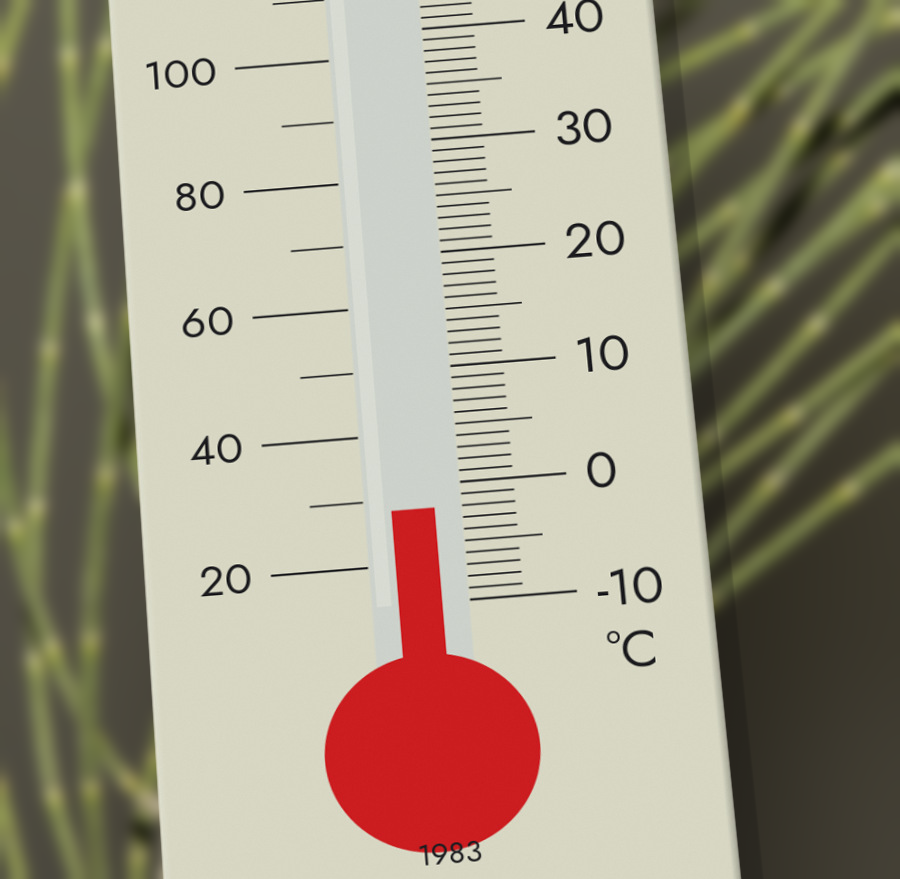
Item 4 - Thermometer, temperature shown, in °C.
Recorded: -2 °C
